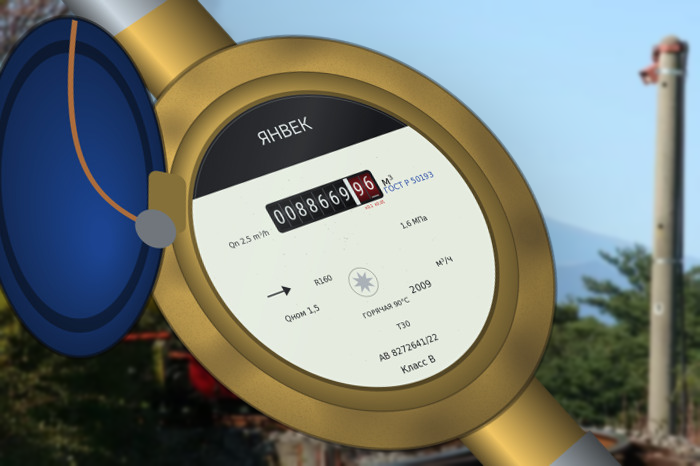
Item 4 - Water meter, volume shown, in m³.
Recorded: 88669.96 m³
